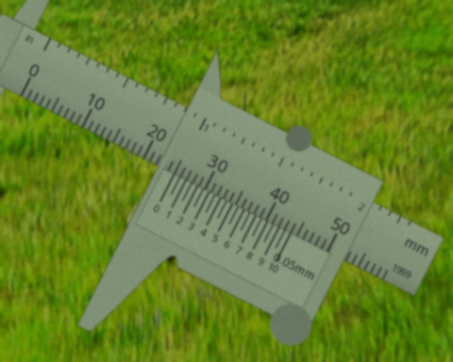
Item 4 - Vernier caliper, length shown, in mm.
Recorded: 25.0 mm
